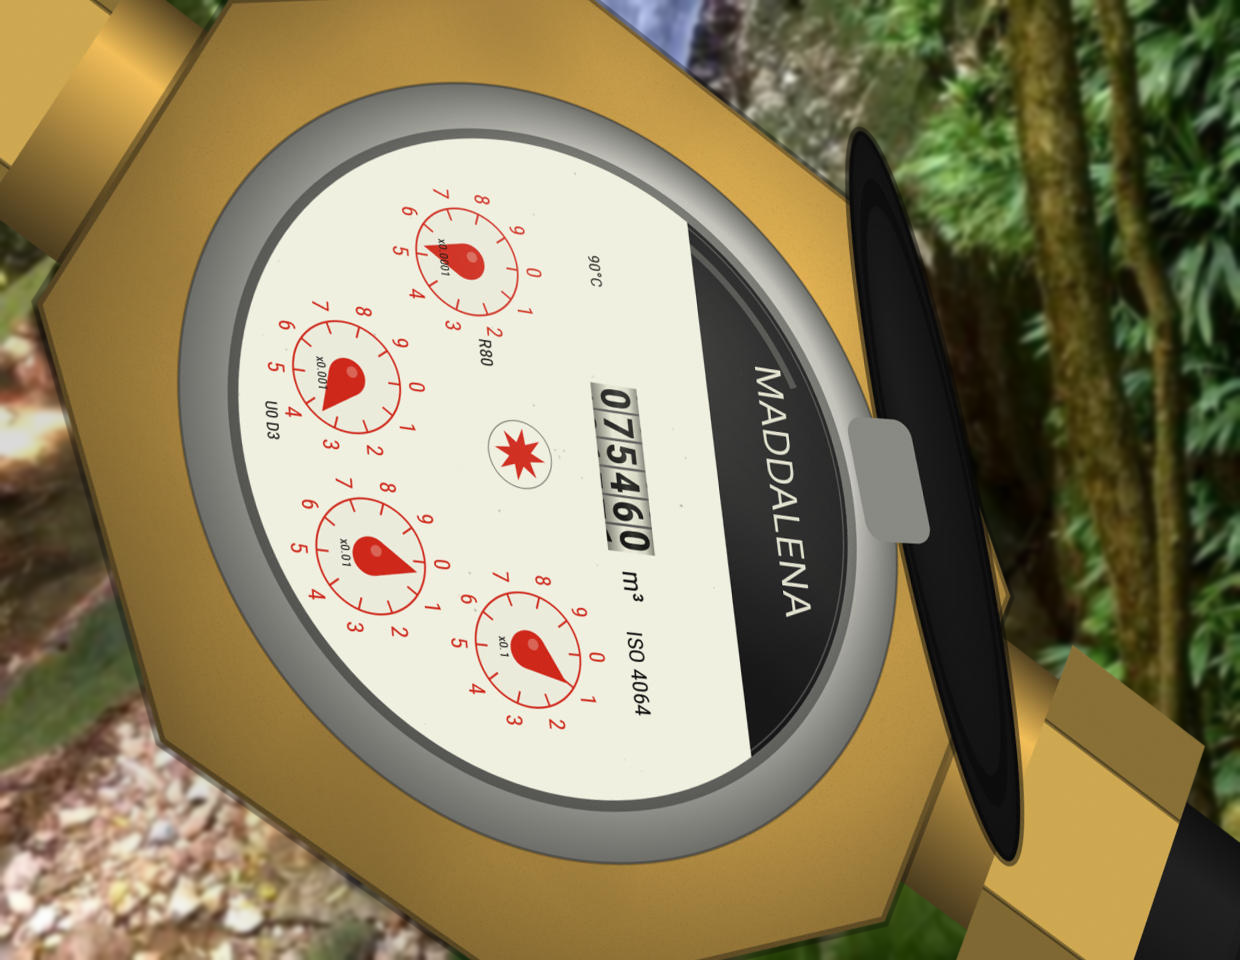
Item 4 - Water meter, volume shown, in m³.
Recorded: 75460.1035 m³
